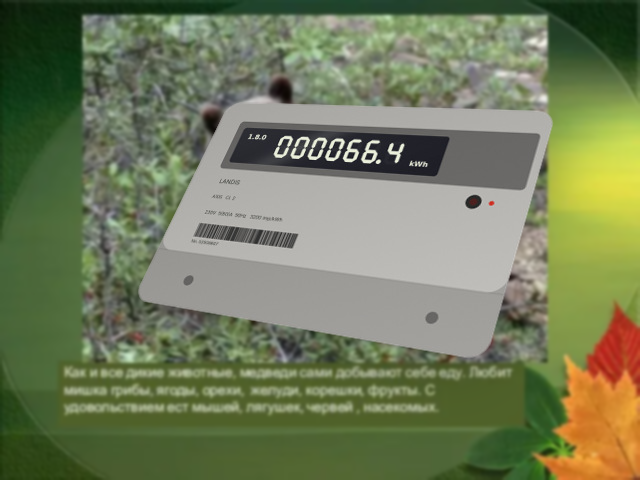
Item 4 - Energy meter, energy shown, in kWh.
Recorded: 66.4 kWh
